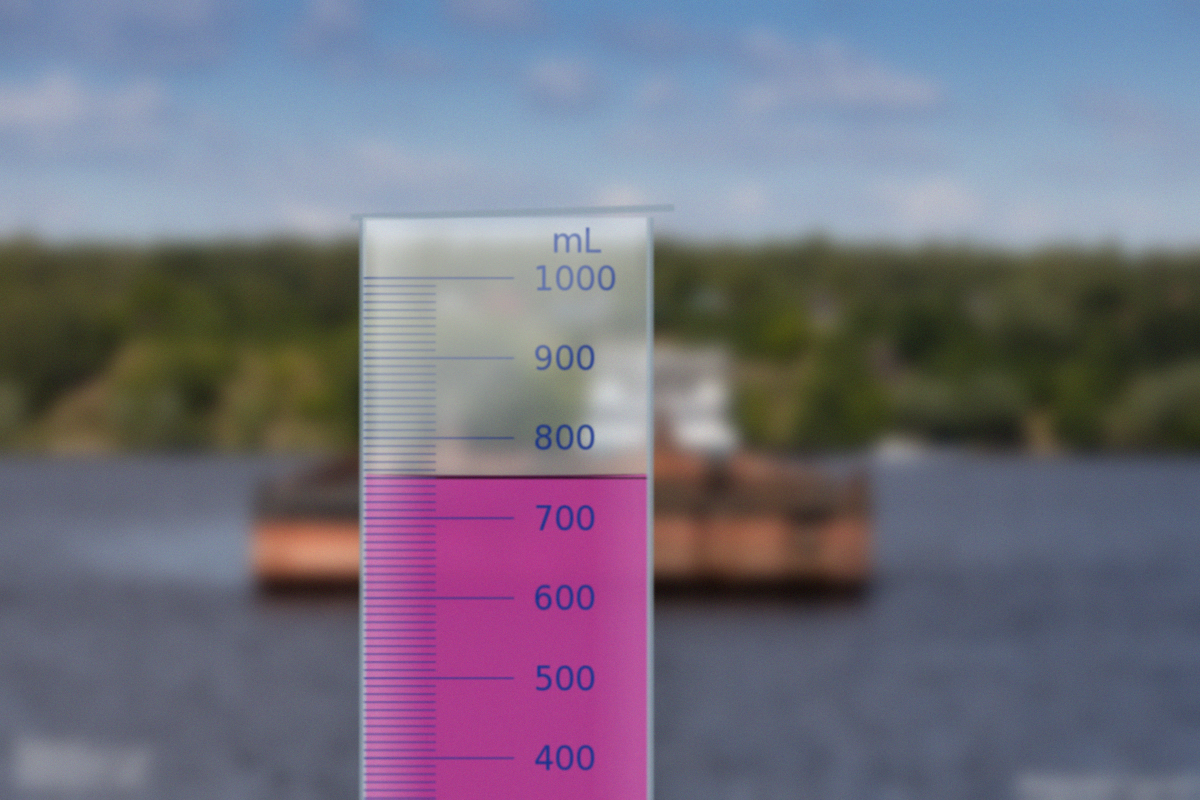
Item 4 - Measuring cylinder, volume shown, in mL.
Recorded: 750 mL
